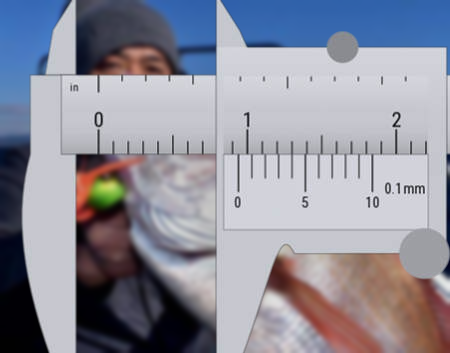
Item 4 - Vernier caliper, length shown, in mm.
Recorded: 9.4 mm
